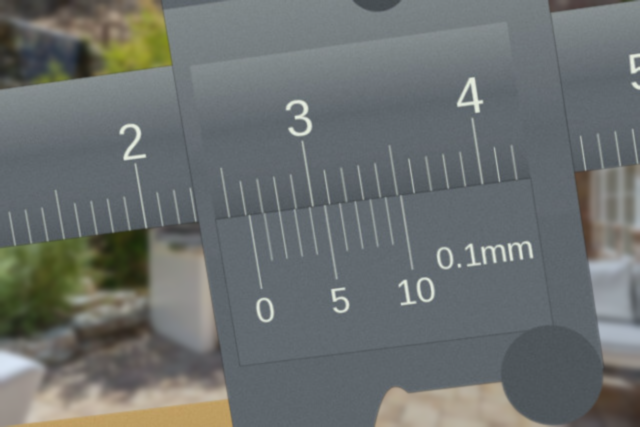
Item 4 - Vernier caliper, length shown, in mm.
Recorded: 26.2 mm
